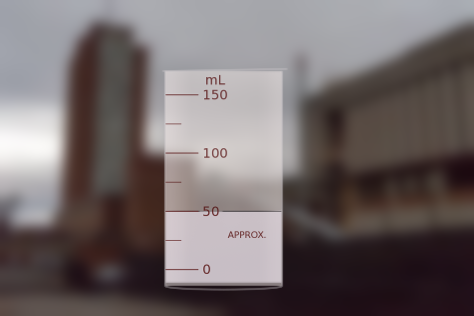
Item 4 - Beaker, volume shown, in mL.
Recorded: 50 mL
